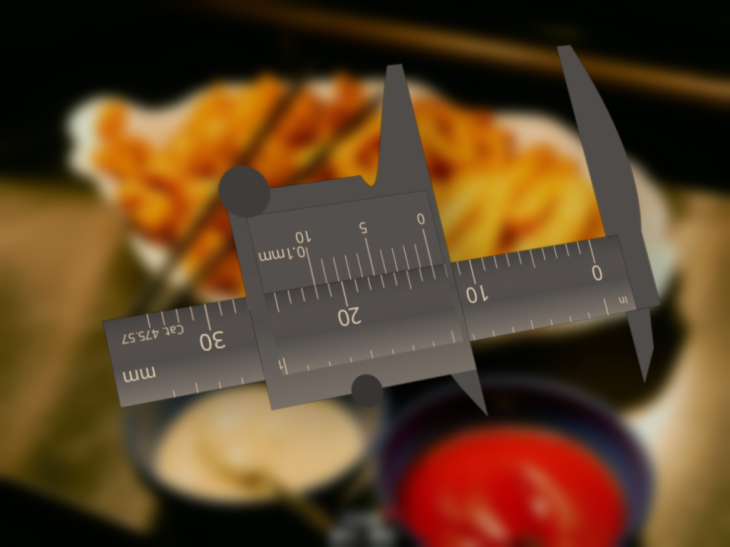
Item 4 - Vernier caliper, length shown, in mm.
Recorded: 13.0 mm
